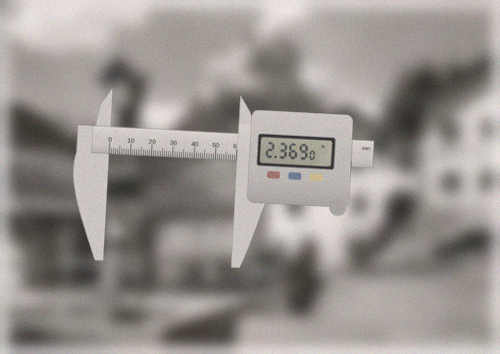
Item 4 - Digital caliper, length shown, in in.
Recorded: 2.3690 in
